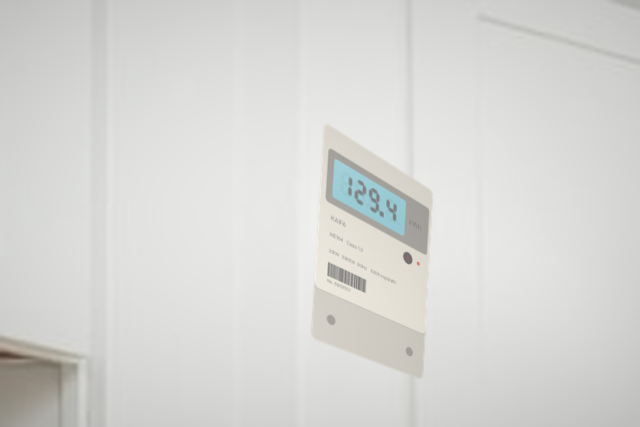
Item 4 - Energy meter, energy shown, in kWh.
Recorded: 129.4 kWh
